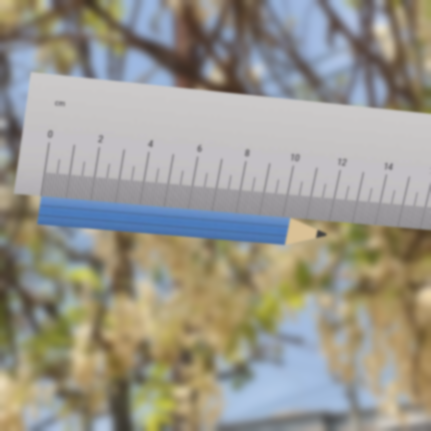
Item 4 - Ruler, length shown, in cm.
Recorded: 12 cm
